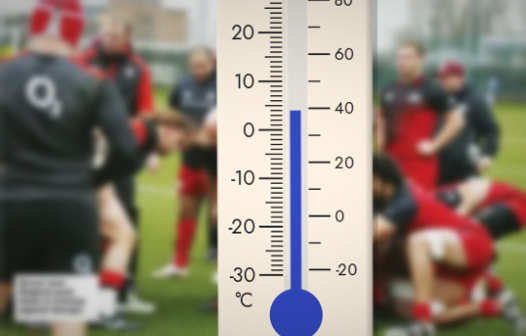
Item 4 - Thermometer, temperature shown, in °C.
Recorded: 4 °C
